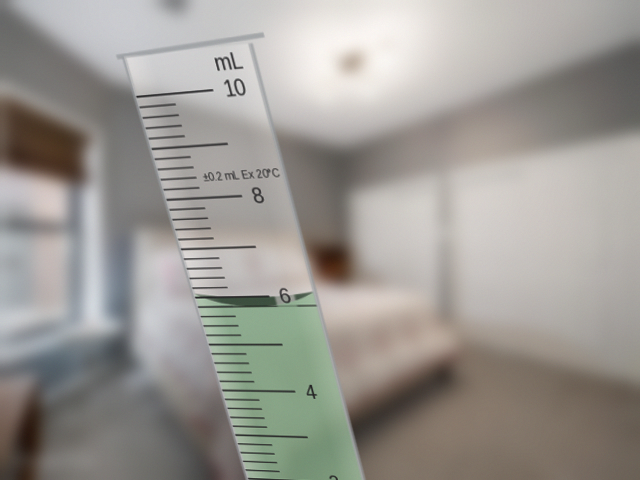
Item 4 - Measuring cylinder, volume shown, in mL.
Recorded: 5.8 mL
